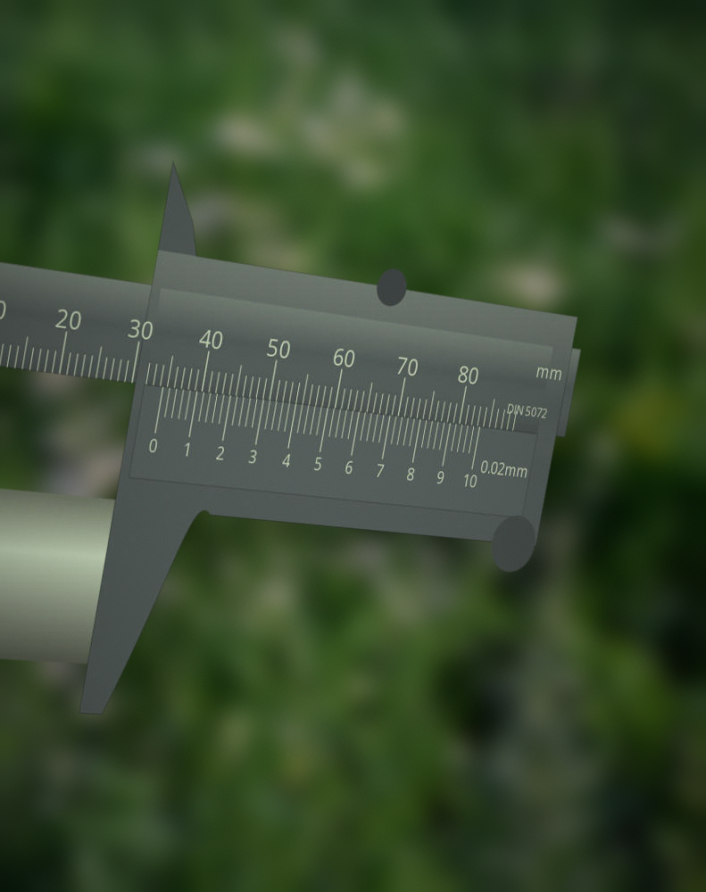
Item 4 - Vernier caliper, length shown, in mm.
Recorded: 34.4 mm
